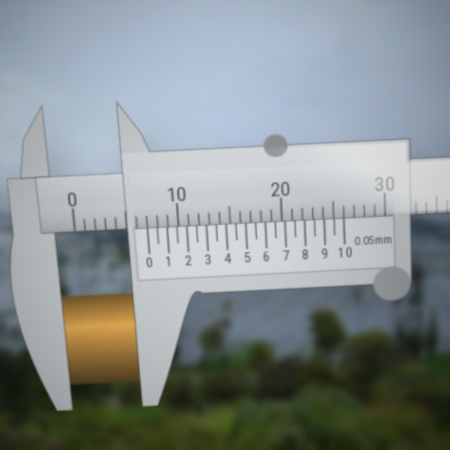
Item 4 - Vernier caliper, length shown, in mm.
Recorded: 7.0 mm
